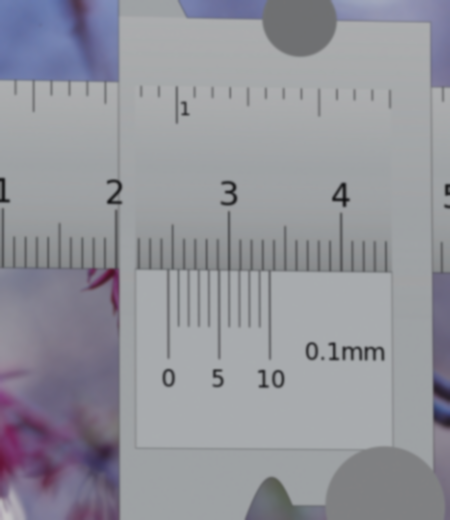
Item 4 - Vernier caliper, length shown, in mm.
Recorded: 24.6 mm
